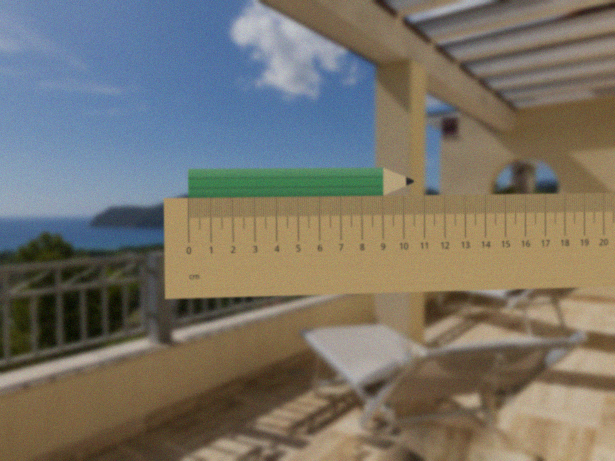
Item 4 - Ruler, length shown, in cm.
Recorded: 10.5 cm
